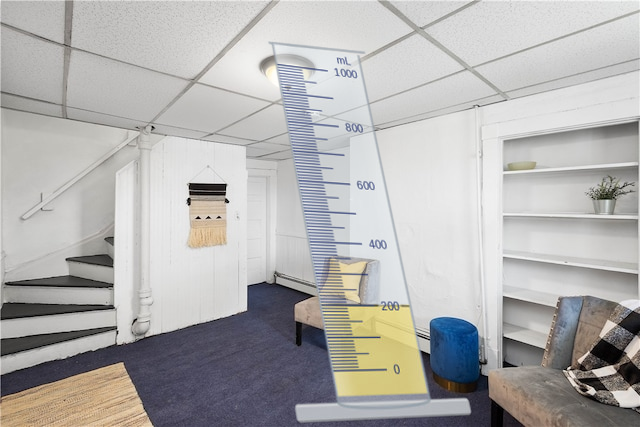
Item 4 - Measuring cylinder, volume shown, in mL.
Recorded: 200 mL
